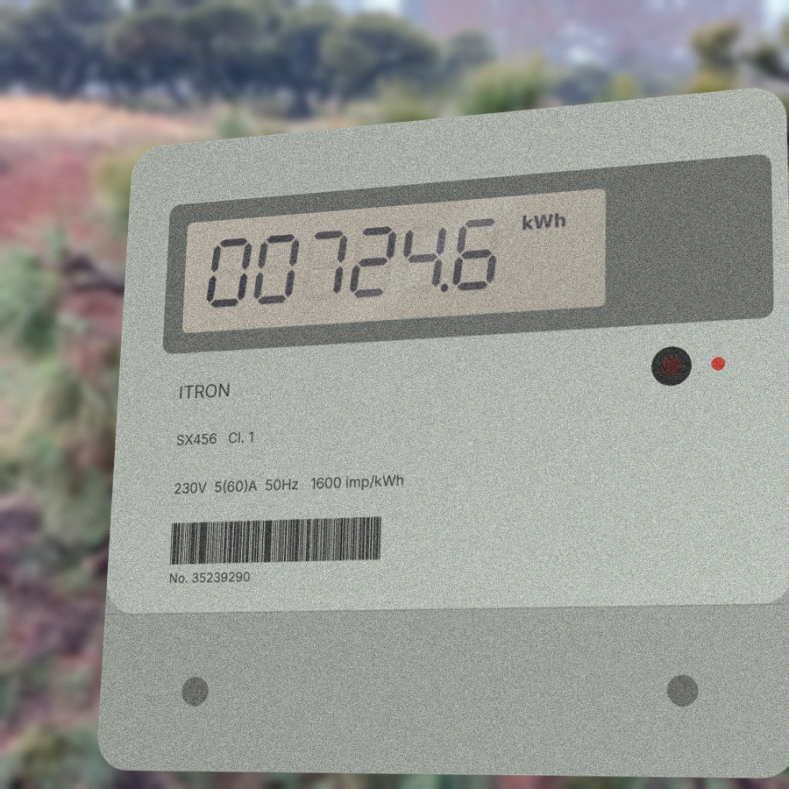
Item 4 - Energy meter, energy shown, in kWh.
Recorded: 724.6 kWh
